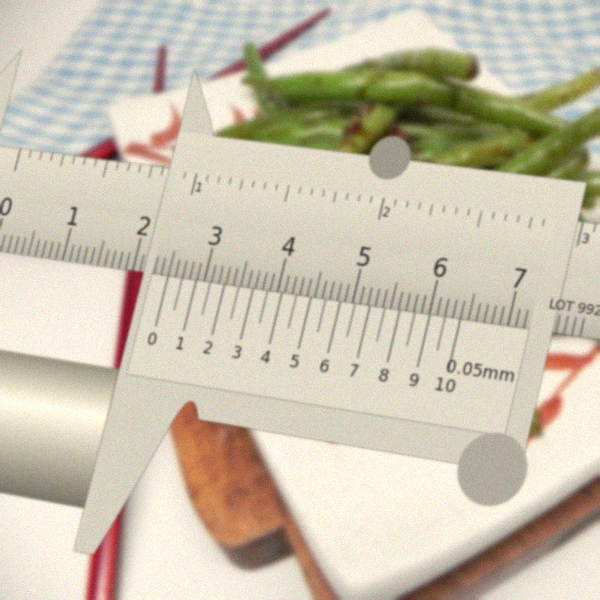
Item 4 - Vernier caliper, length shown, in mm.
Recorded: 25.0 mm
